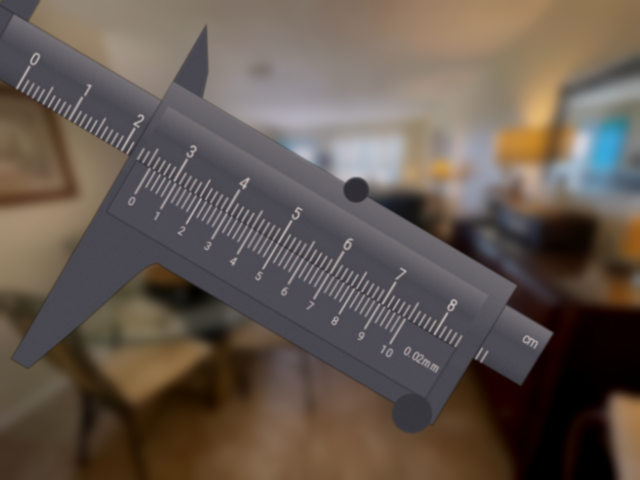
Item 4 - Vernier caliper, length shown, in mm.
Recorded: 25.5 mm
